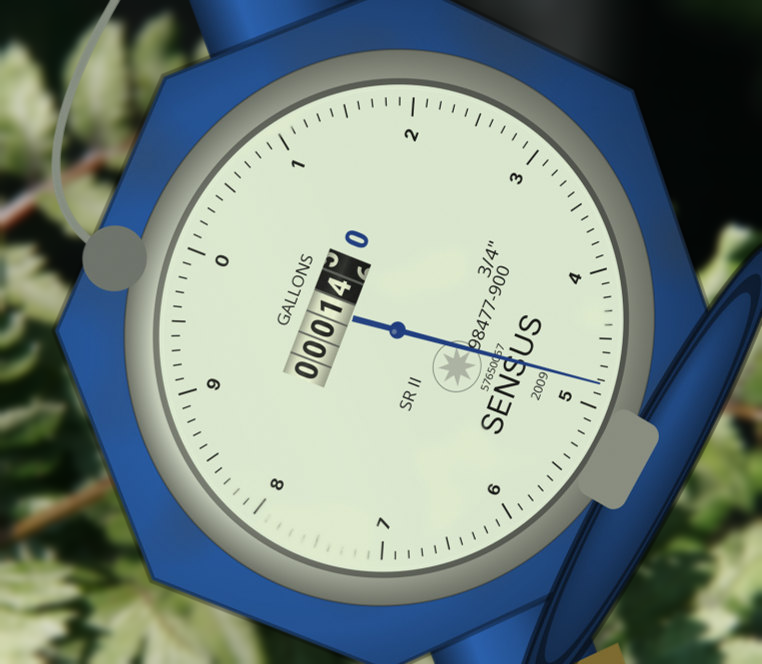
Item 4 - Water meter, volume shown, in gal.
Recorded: 1454.8 gal
